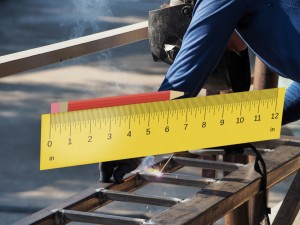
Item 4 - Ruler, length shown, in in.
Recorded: 7 in
